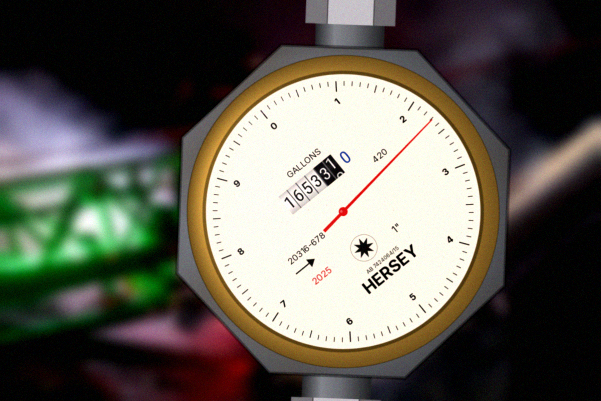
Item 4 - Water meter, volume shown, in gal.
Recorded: 1653312.3 gal
